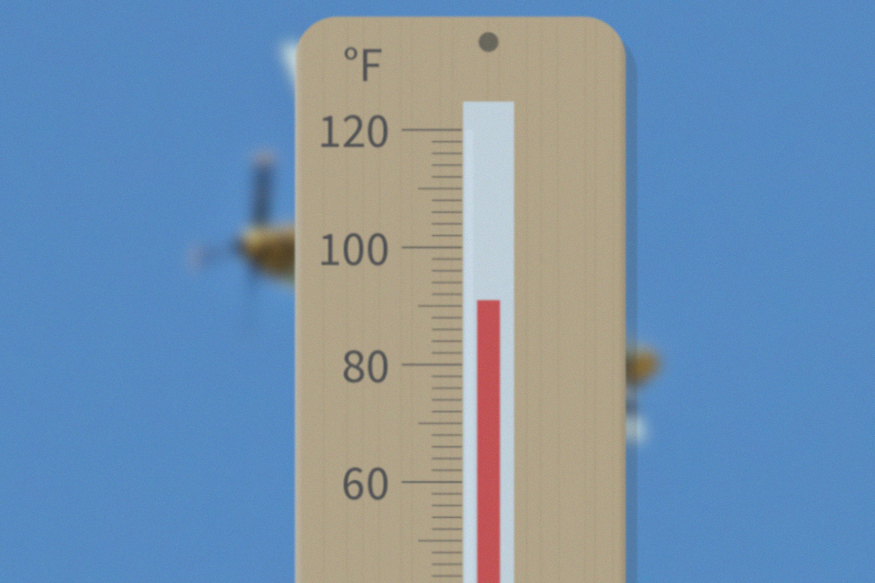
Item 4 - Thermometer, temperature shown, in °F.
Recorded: 91 °F
